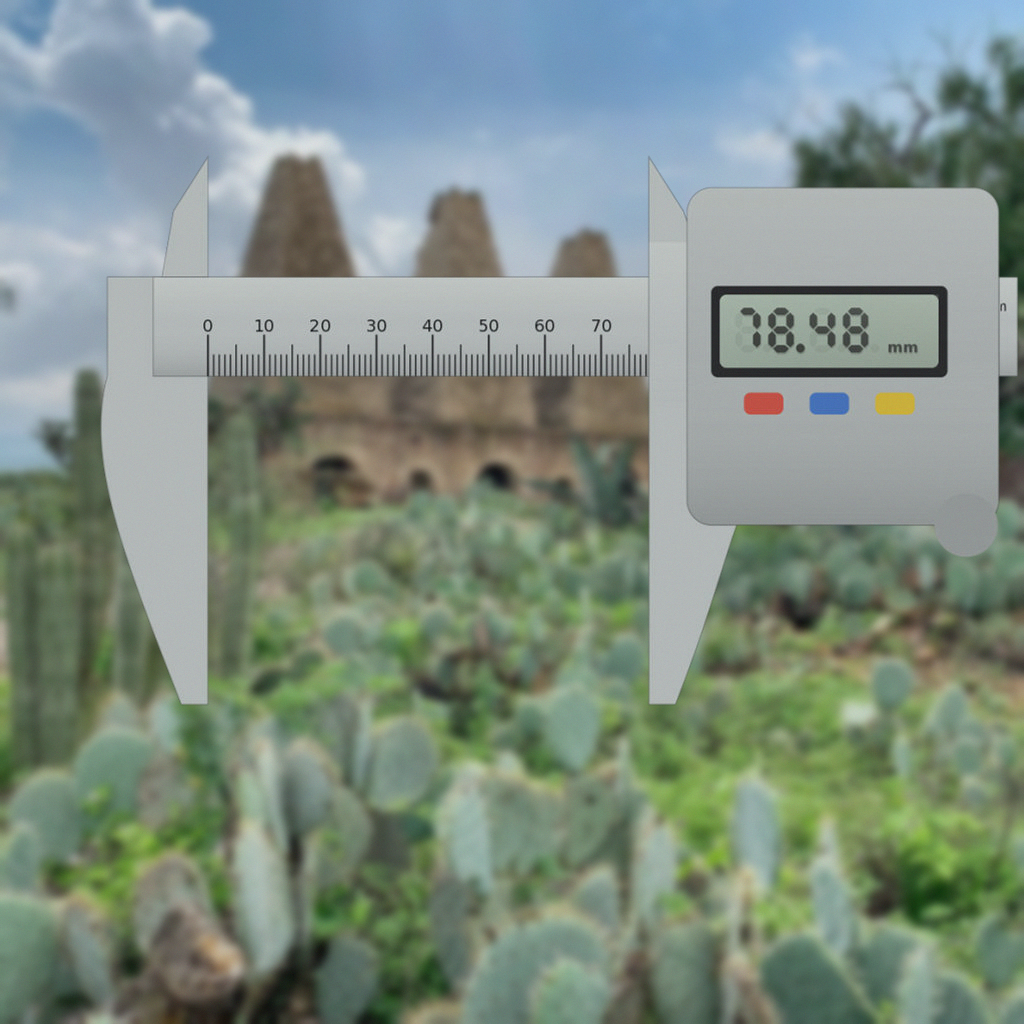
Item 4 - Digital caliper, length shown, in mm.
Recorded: 78.48 mm
